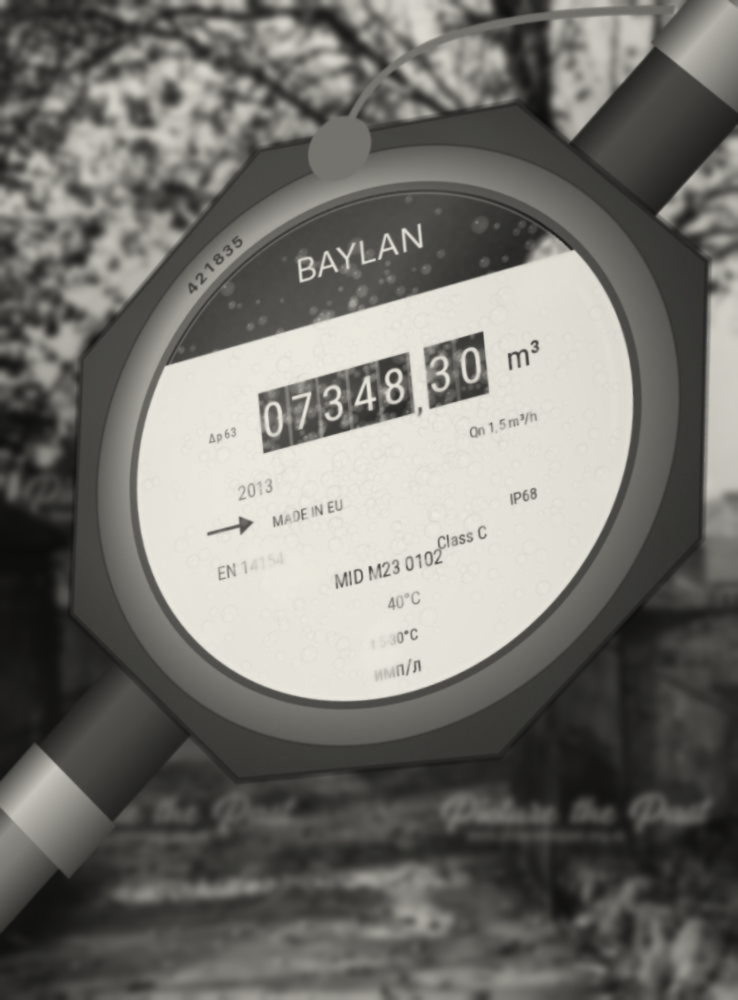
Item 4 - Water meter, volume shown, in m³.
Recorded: 7348.30 m³
